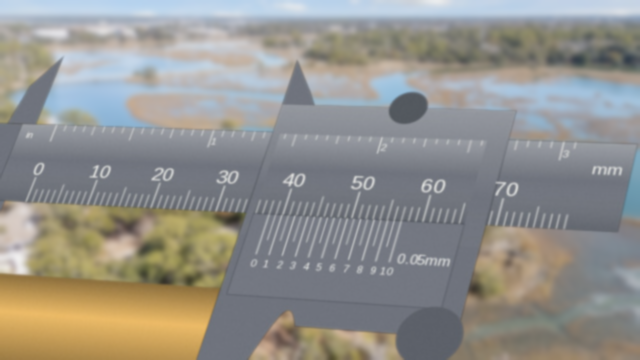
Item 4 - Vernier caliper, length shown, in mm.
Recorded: 38.0 mm
